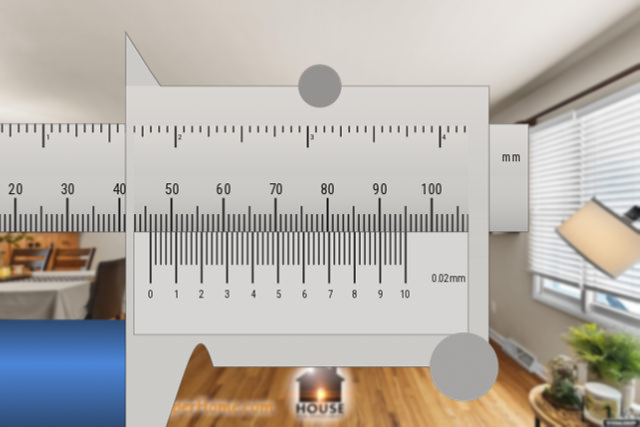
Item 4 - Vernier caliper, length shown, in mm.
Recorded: 46.0 mm
